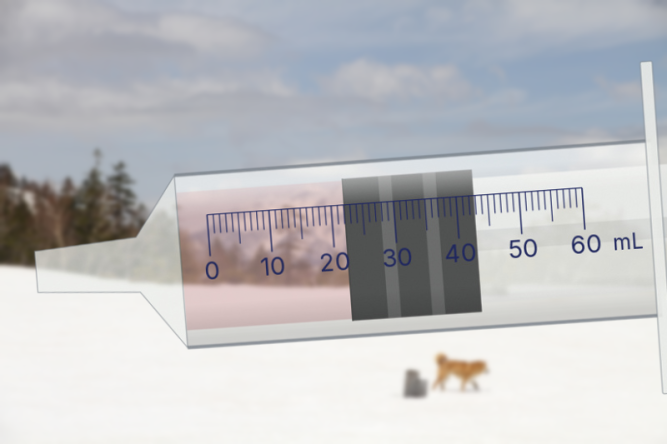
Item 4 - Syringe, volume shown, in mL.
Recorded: 22 mL
